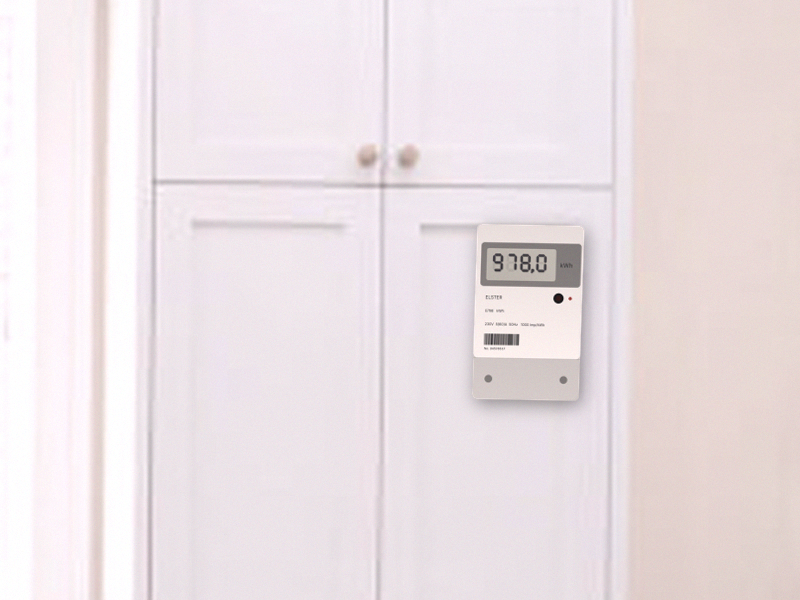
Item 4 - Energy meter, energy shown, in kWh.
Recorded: 978.0 kWh
